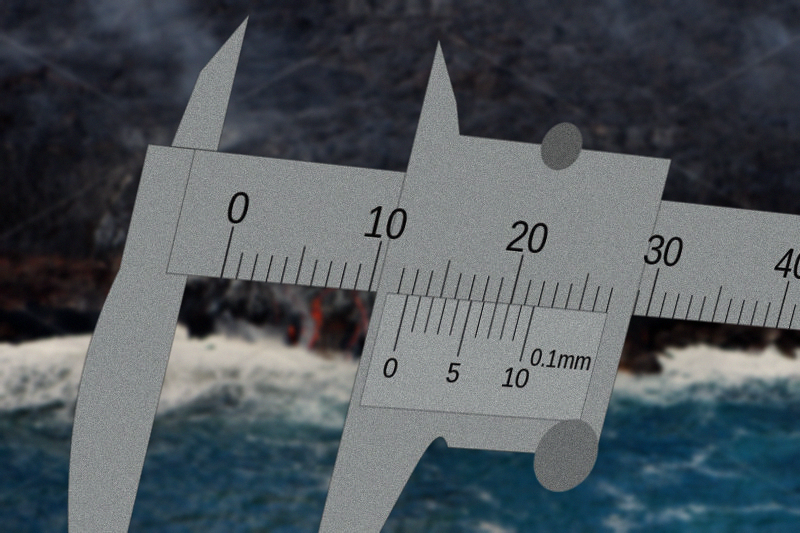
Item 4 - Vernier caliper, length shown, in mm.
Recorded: 12.7 mm
